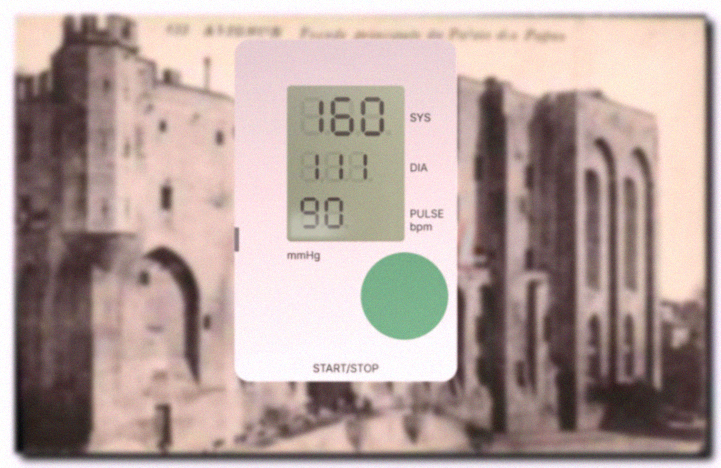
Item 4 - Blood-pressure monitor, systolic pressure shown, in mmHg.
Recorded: 160 mmHg
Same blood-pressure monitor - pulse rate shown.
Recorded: 90 bpm
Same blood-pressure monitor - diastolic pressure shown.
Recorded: 111 mmHg
